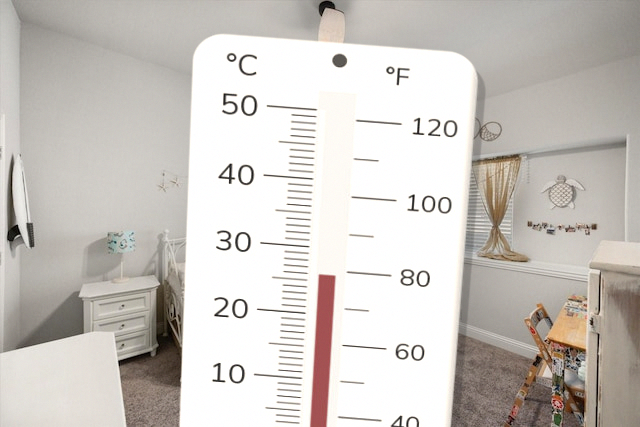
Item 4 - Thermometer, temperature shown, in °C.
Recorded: 26 °C
